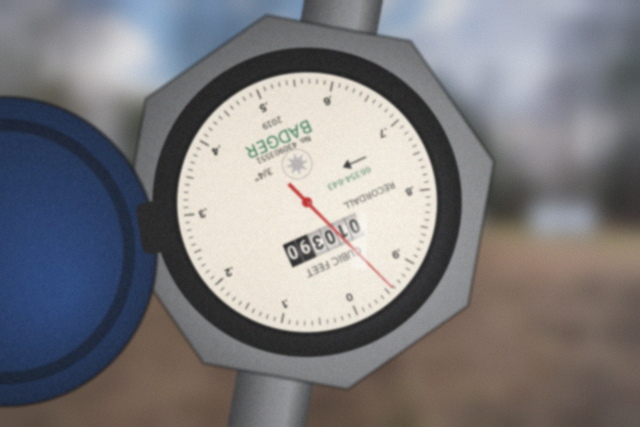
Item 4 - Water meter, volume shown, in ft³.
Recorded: 10389.94 ft³
